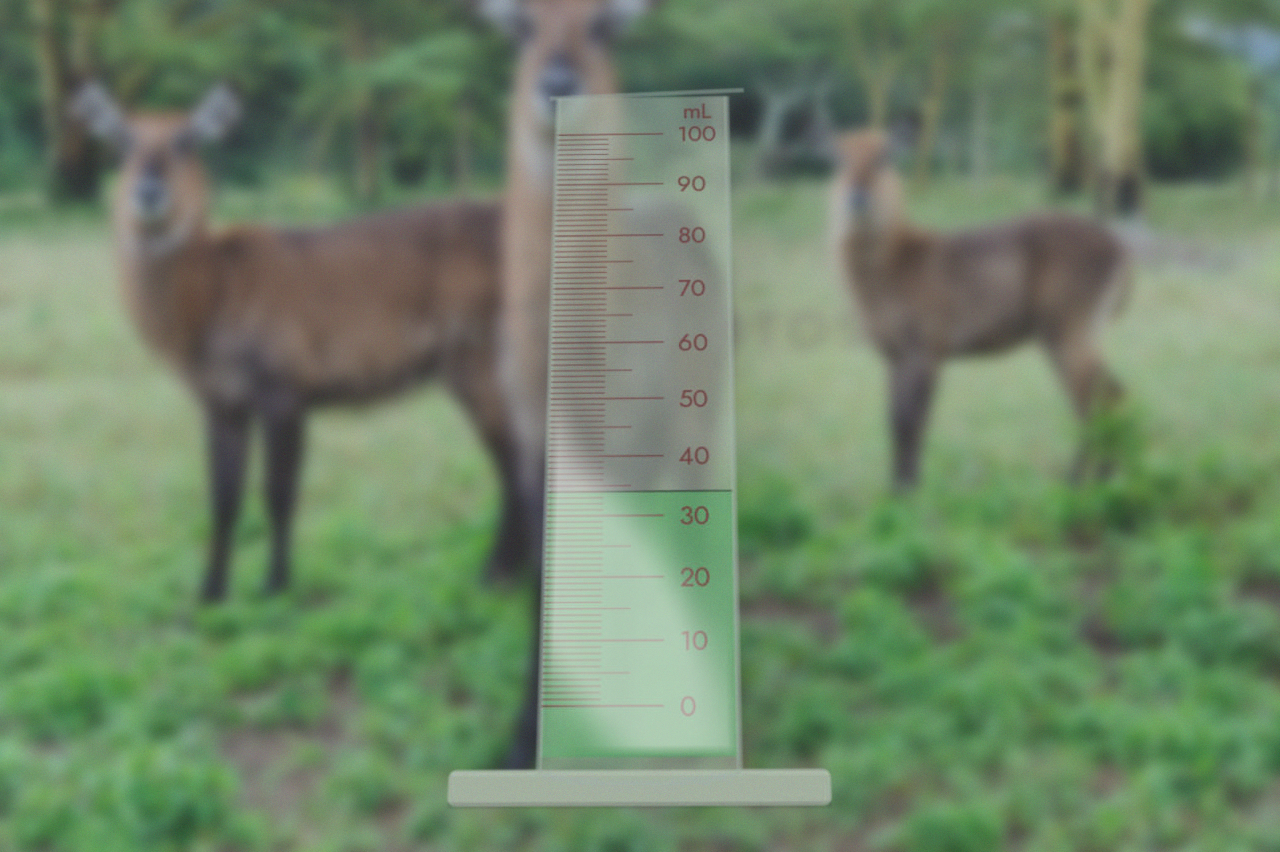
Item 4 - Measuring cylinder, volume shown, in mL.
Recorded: 34 mL
